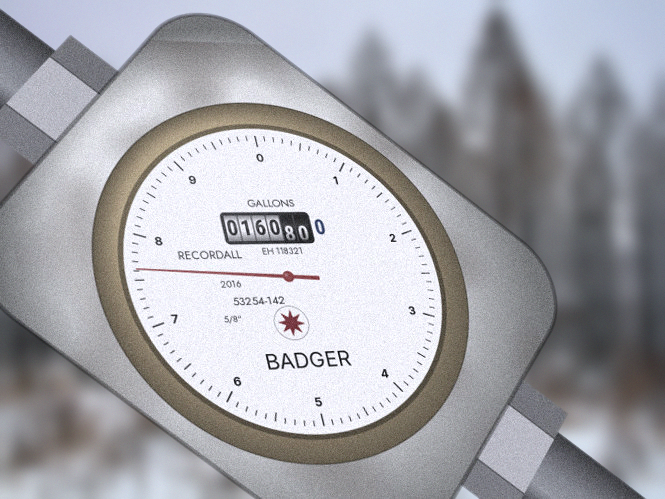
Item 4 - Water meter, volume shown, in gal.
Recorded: 160797.6 gal
